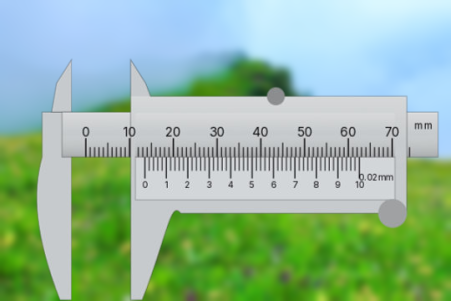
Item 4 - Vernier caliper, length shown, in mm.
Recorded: 13.5 mm
